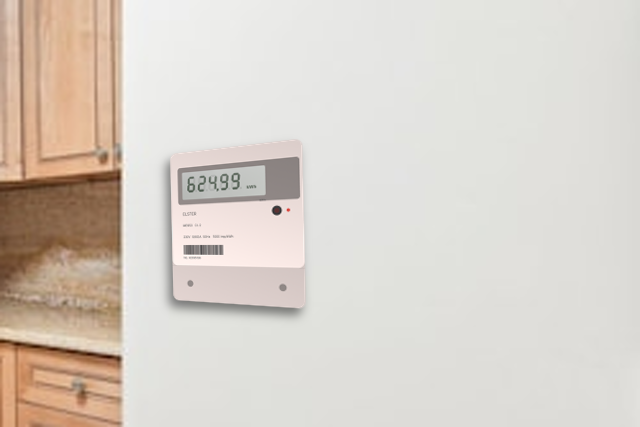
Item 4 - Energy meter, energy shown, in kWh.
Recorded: 624.99 kWh
